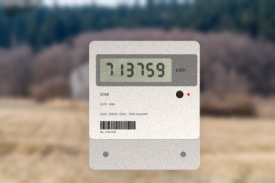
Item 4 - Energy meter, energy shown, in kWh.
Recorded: 713759 kWh
